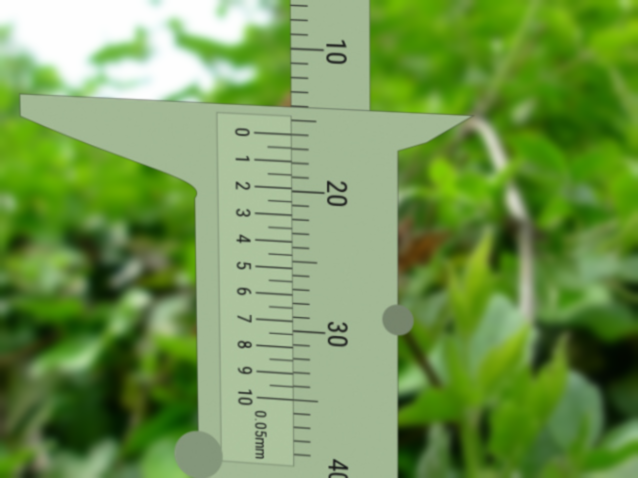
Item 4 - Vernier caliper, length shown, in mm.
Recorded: 16.0 mm
